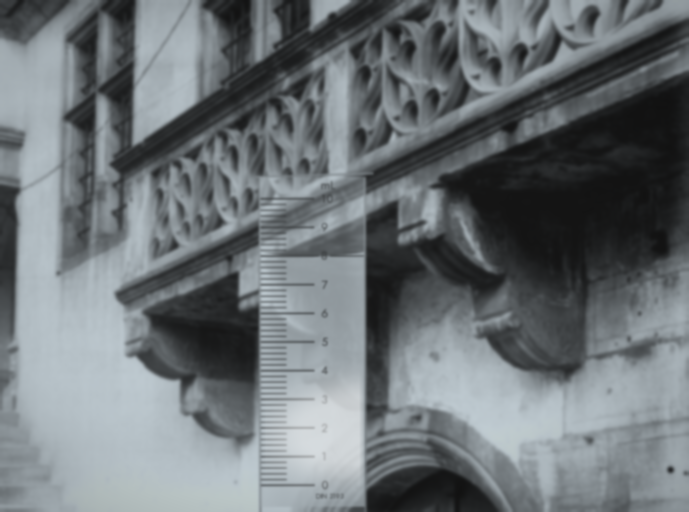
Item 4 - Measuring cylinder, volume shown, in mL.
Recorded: 8 mL
